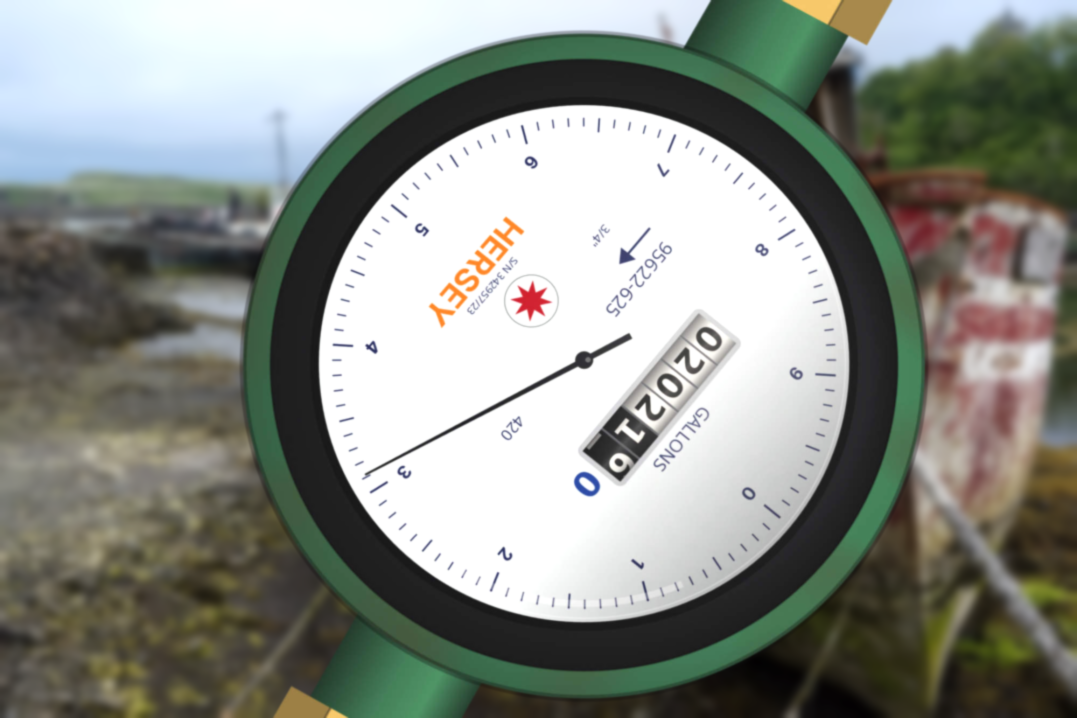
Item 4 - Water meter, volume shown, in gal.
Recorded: 202163.1 gal
